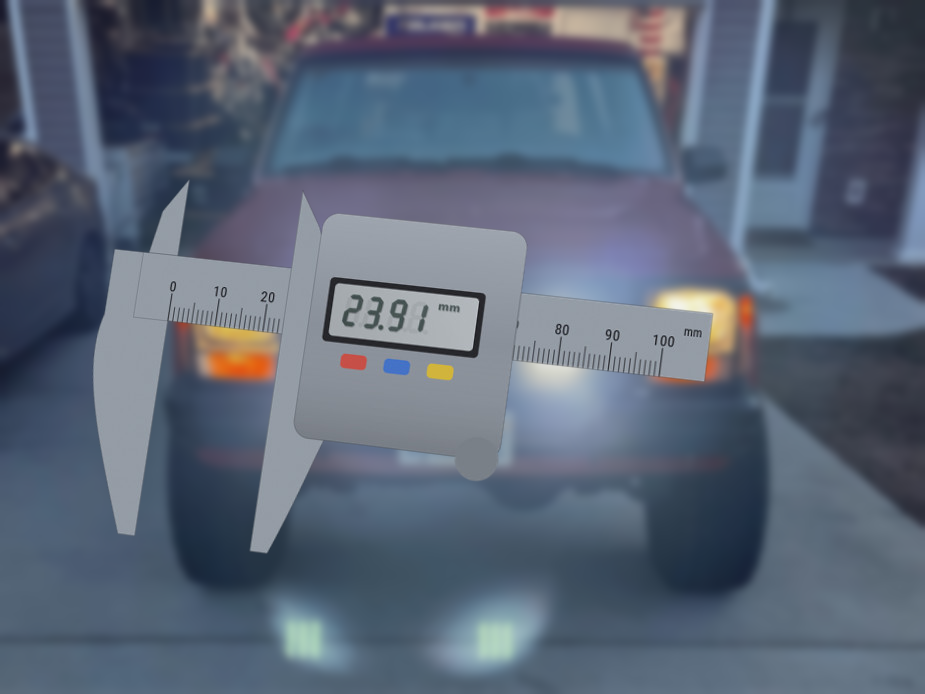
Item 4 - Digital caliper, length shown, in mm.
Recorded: 23.91 mm
